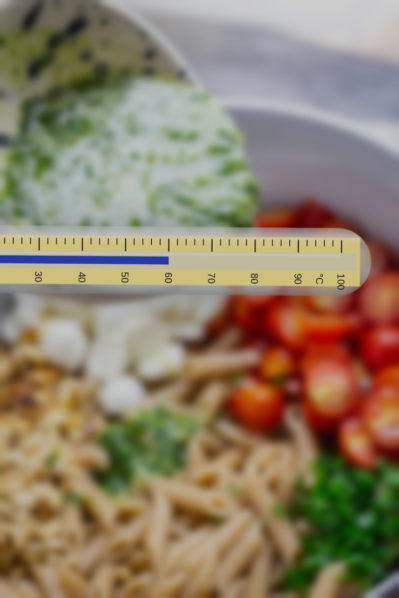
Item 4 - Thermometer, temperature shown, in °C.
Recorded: 60 °C
